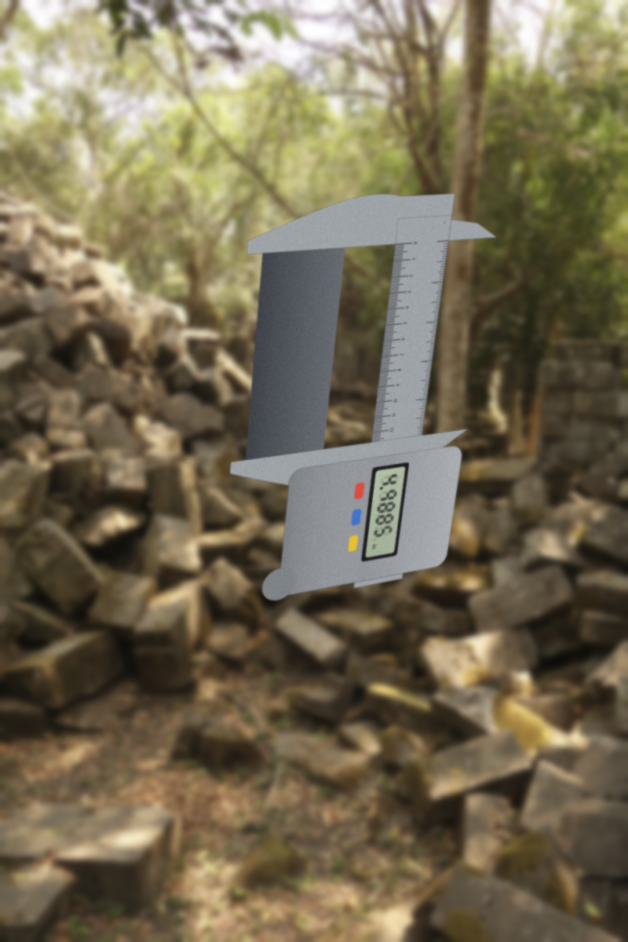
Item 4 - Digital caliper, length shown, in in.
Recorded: 4.9885 in
